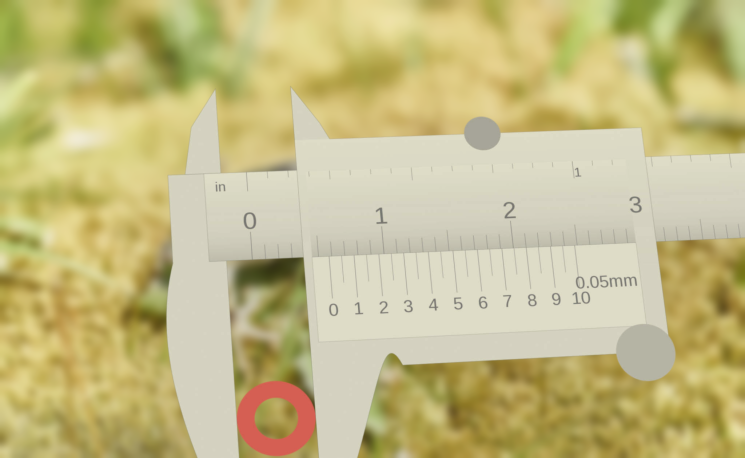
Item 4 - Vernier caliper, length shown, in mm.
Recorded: 5.8 mm
